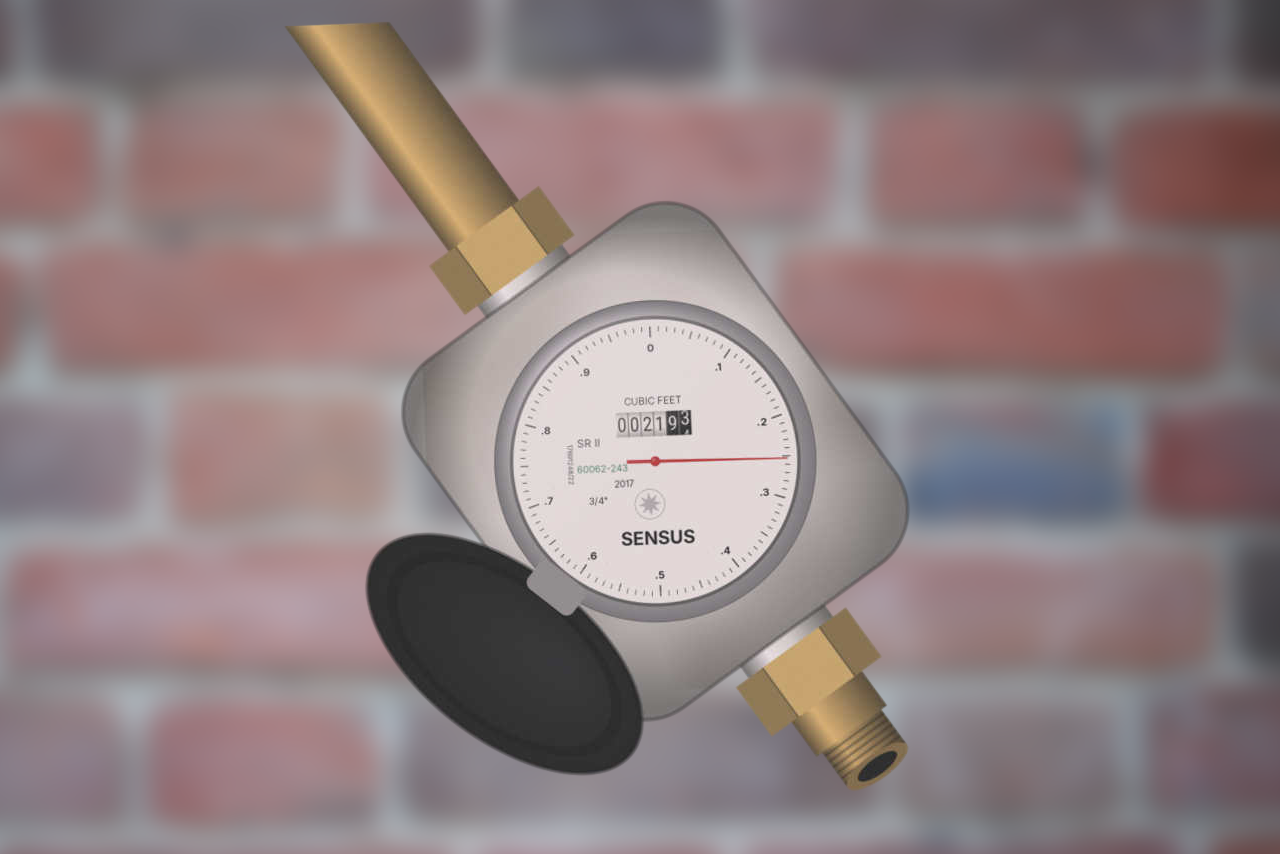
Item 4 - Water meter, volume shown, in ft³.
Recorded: 2193.25 ft³
